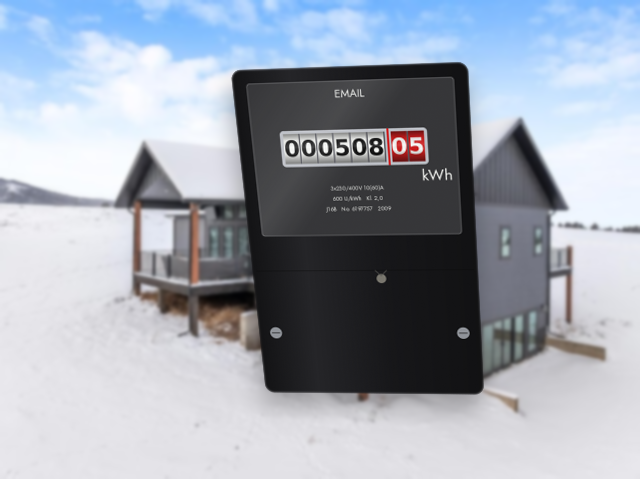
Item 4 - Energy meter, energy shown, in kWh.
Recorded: 508.05 kWh
